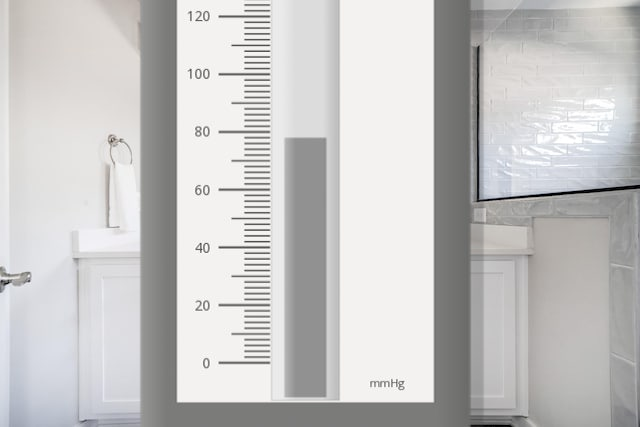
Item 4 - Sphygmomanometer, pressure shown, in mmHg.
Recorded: 78 mmHg
